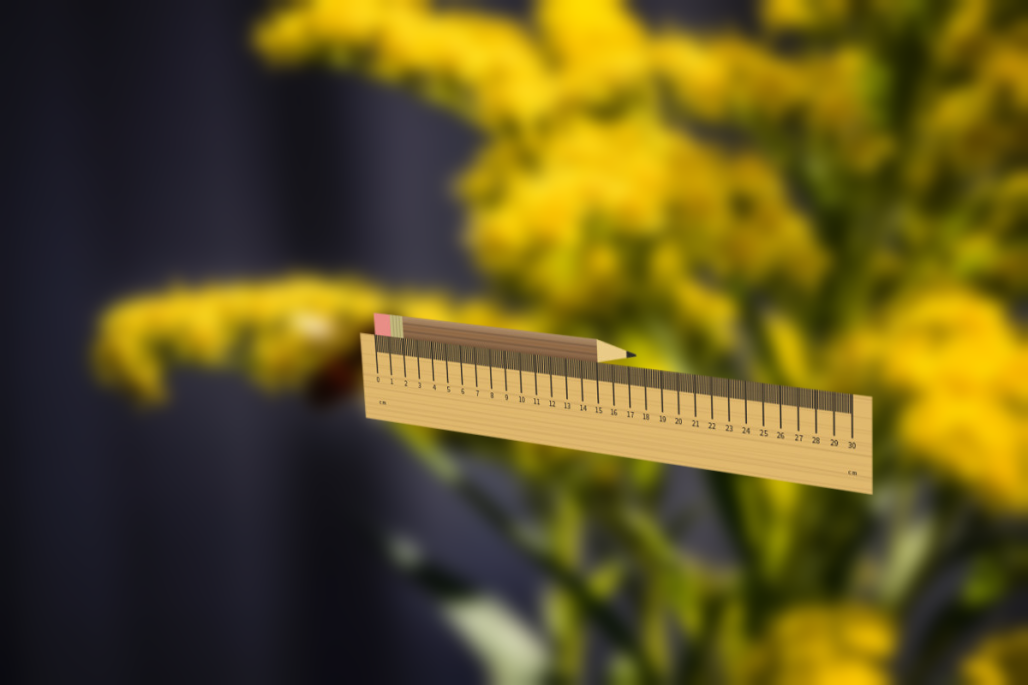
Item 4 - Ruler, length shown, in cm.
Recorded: 17.5 cm
